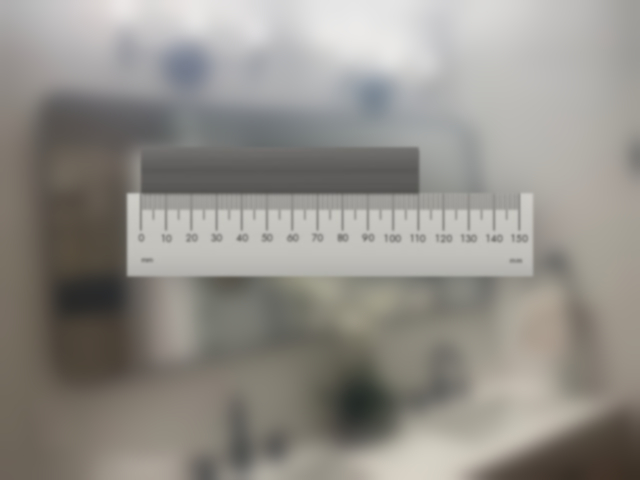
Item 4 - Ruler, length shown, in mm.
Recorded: 110 mm
